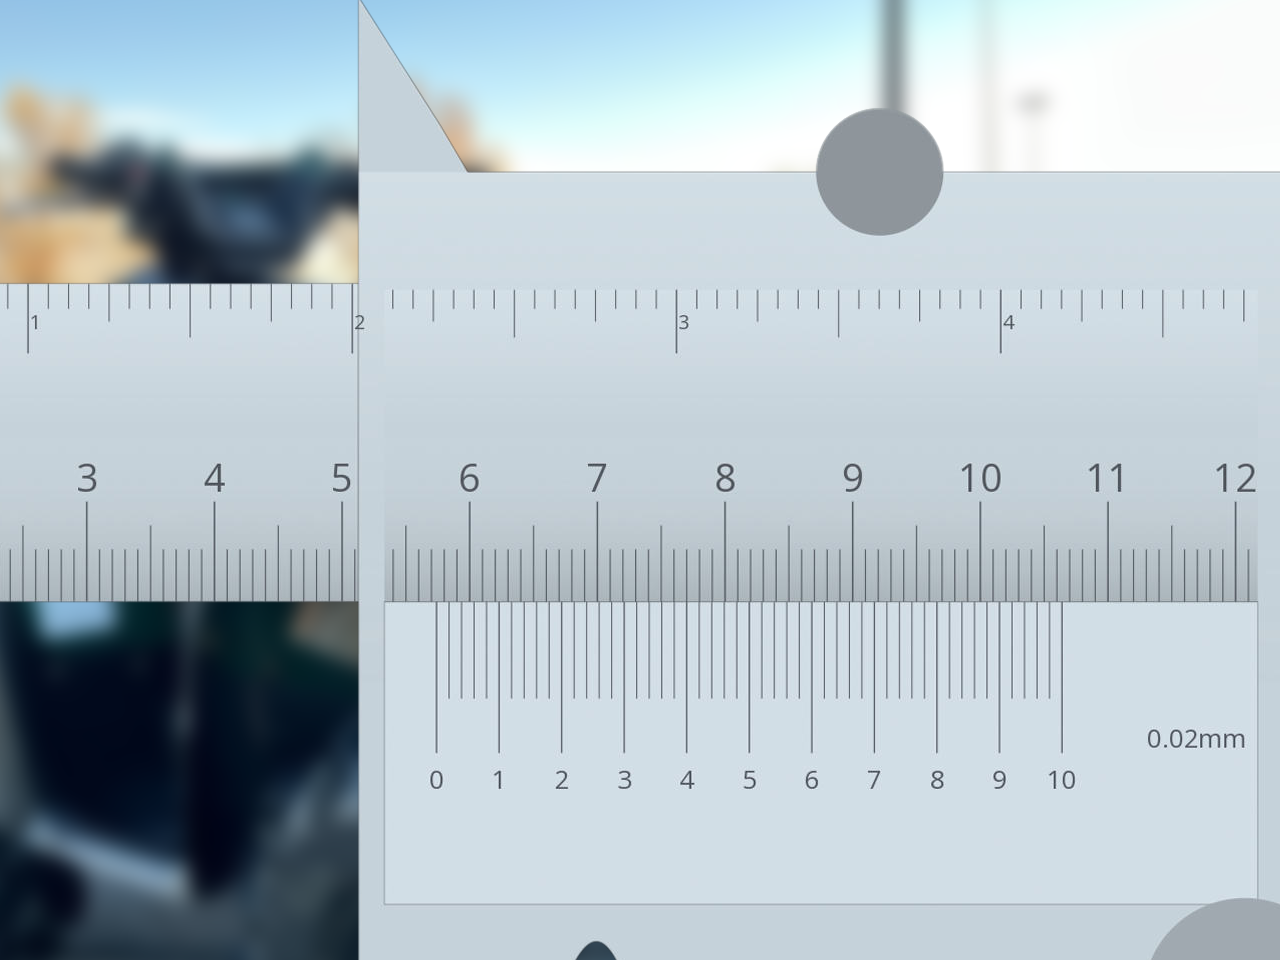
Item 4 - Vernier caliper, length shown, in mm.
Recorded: 57.4 mm
